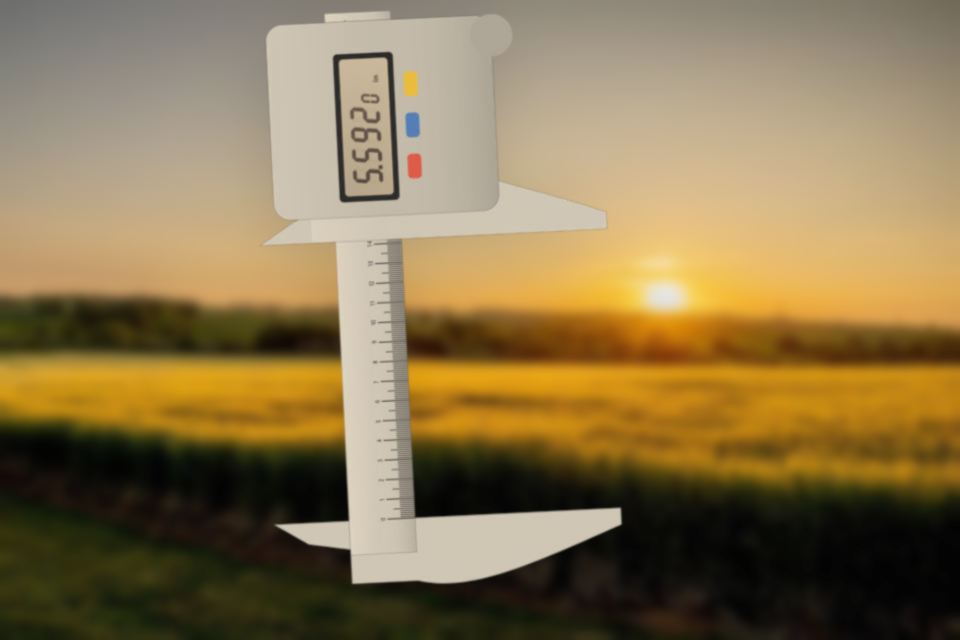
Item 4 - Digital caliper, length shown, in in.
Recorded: 5.5920 in
